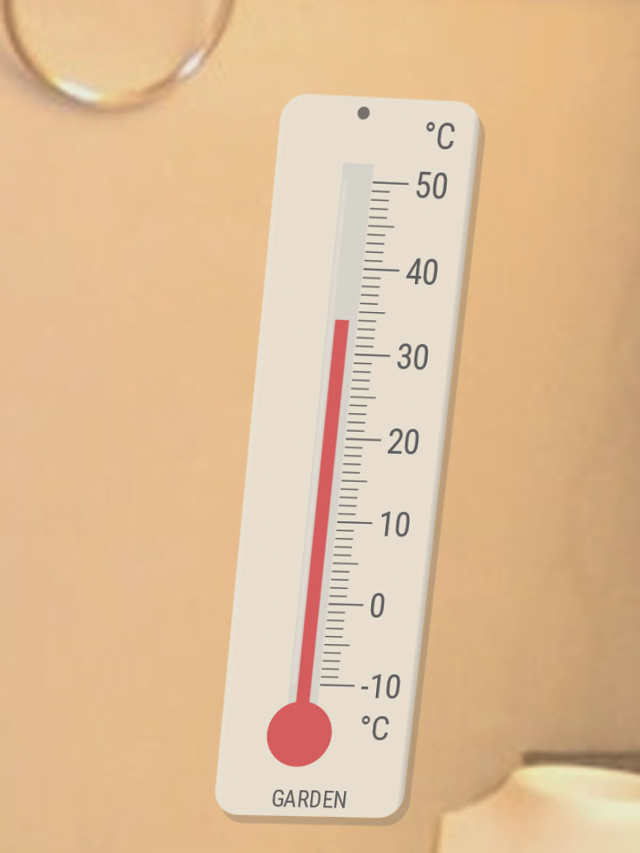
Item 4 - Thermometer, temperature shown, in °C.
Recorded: 34 °C
